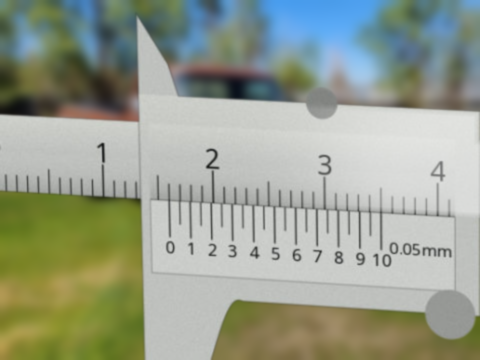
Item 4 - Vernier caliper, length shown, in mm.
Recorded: 16.0 mm
